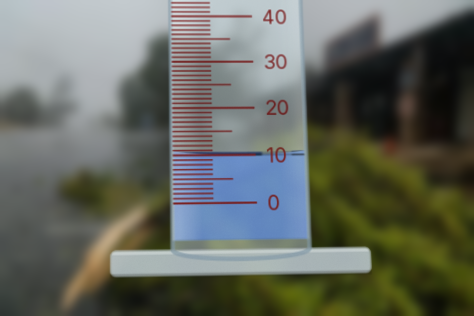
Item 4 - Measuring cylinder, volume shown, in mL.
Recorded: 10 mL
